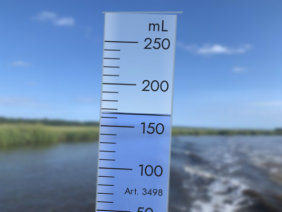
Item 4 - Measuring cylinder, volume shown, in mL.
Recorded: 165 mL
